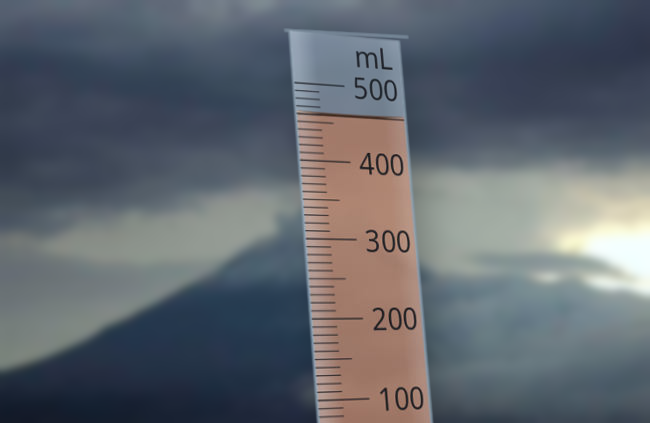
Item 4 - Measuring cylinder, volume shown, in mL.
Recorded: 460 mL
